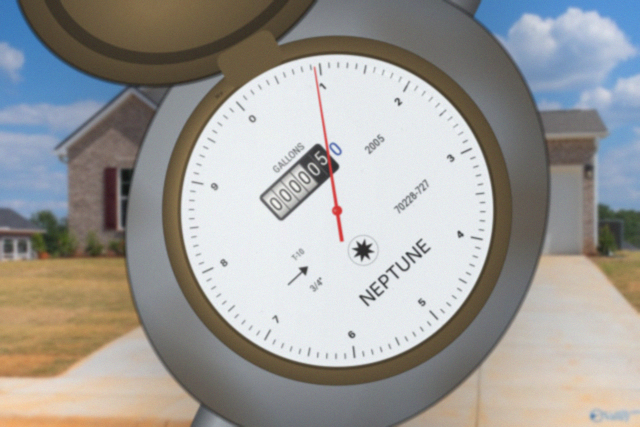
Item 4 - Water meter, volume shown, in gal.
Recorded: 50.9 gal
